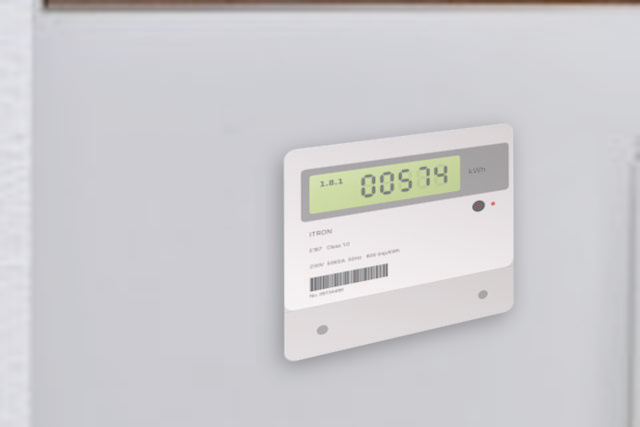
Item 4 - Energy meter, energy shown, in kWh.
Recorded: 574 kWh
